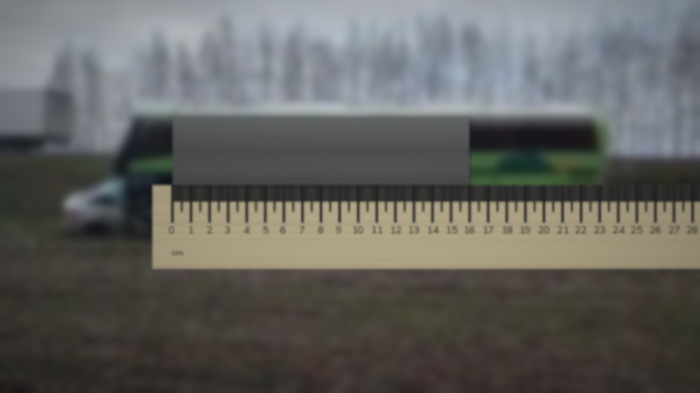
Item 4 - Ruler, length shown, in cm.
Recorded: 16 cm
